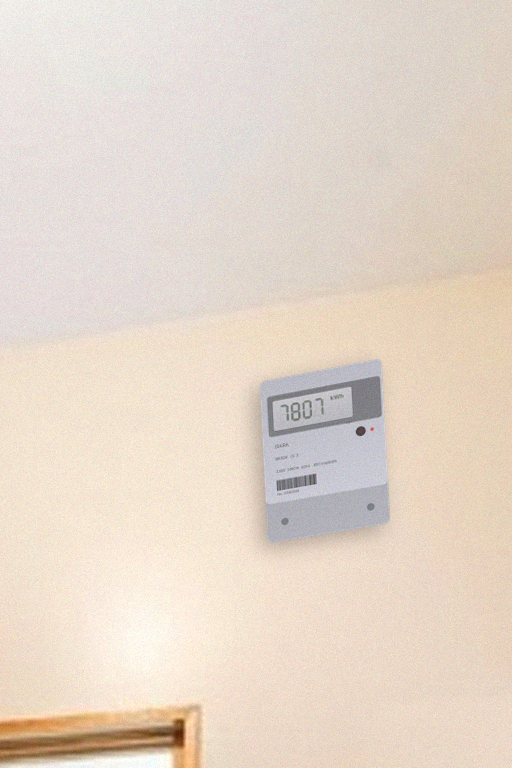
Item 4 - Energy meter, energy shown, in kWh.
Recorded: 7807 kWh
